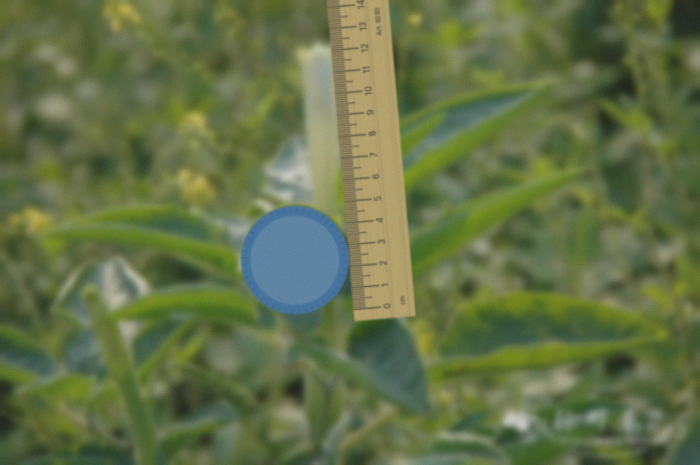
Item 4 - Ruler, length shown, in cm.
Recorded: 5 cm
